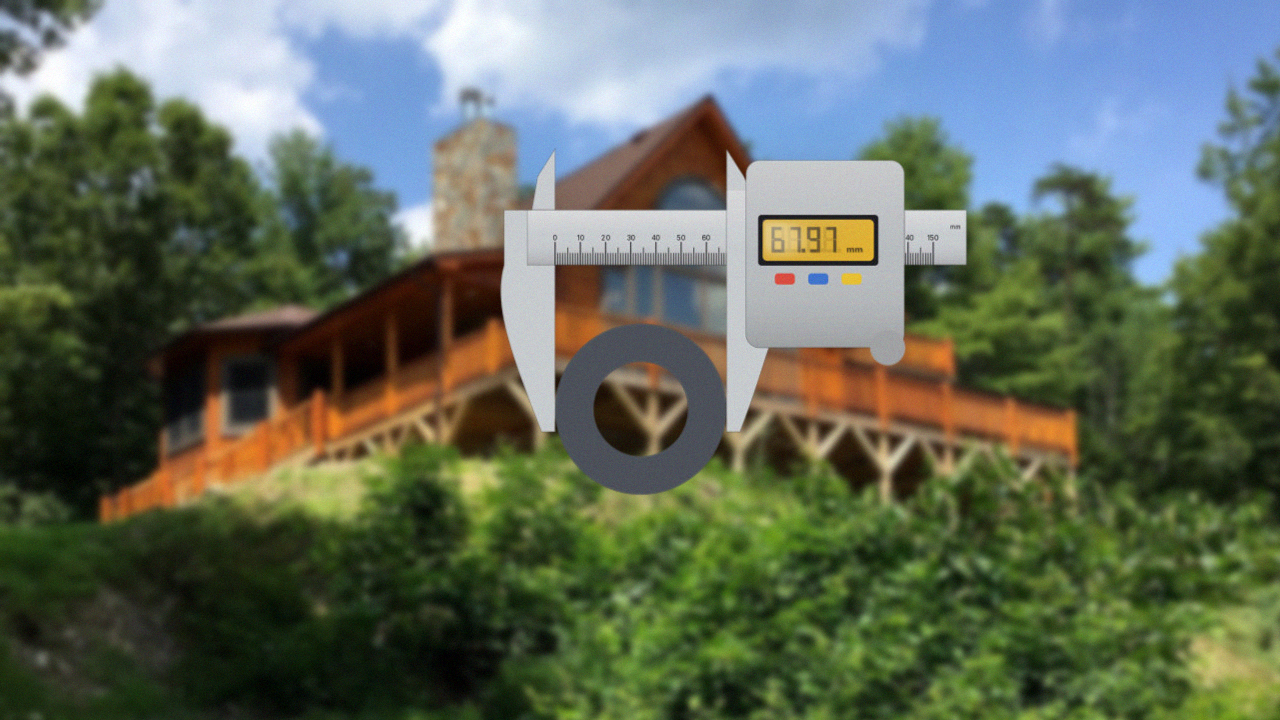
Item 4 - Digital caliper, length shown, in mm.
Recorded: 67.97 mm
